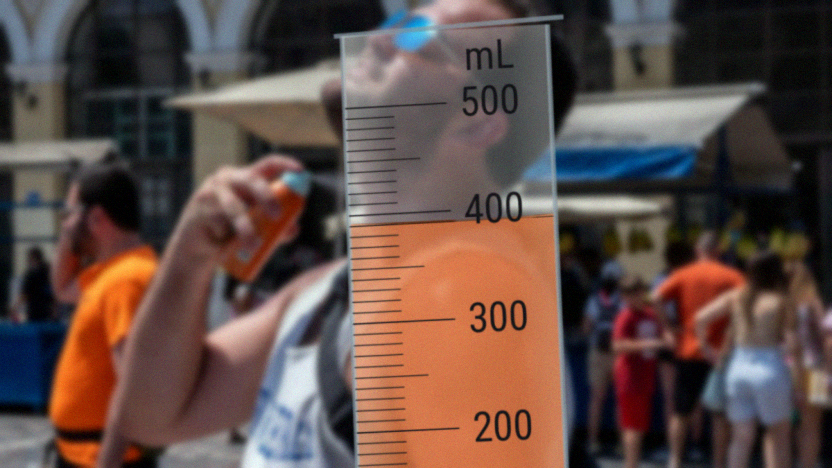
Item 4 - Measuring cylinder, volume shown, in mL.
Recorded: 390 mL
